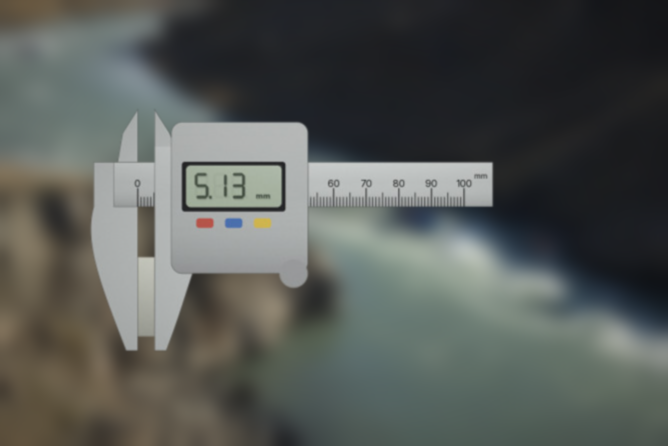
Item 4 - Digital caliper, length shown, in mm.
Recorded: 5.13 mm
